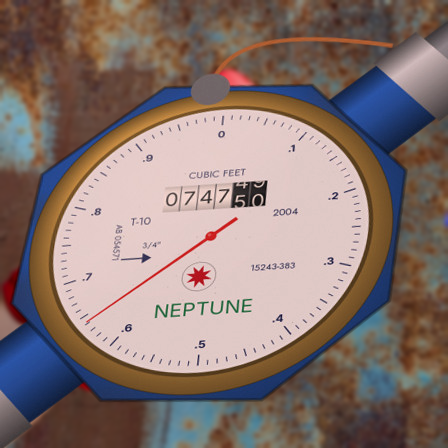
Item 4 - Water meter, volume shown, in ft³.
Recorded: 74749.64 ft³
